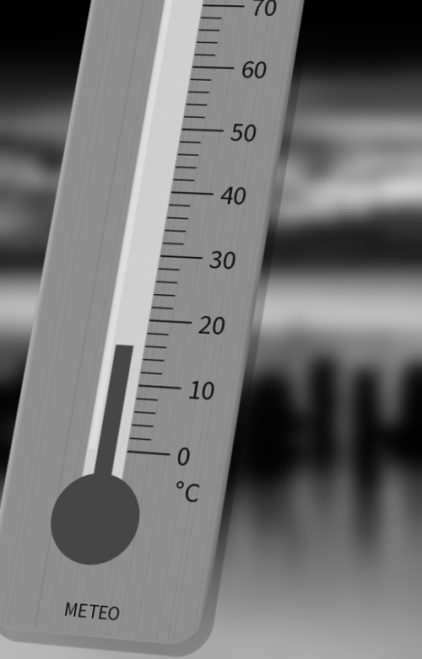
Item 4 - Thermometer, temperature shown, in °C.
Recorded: 16 °C
